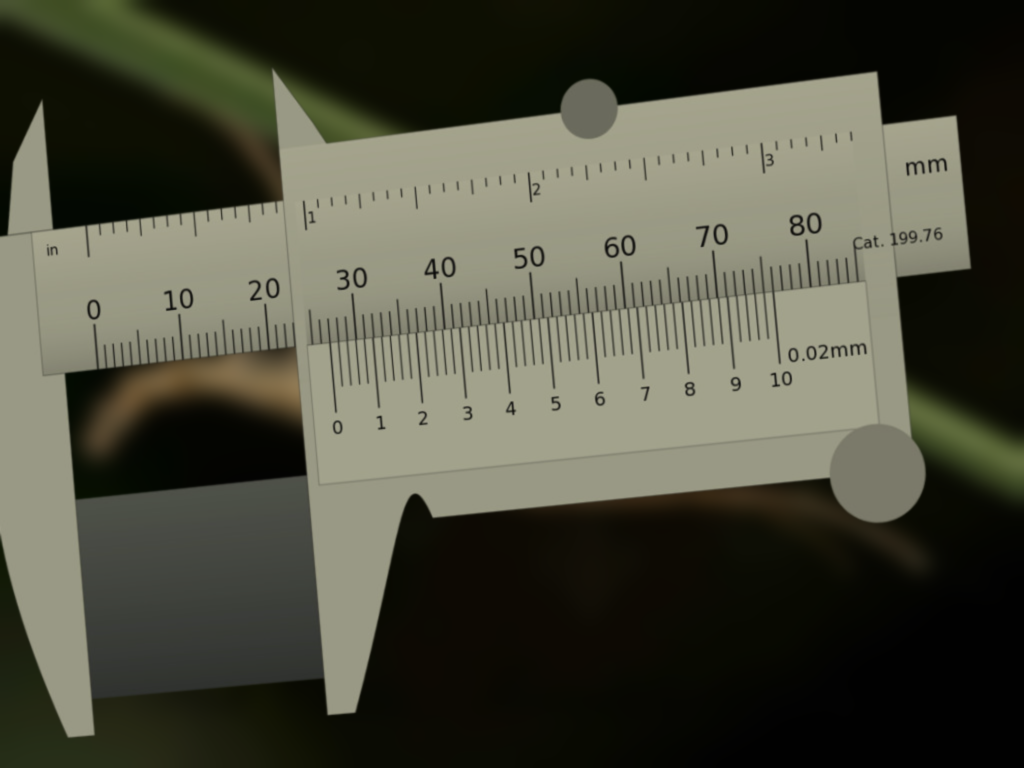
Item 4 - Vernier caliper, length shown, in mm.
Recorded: 27.0 mm
